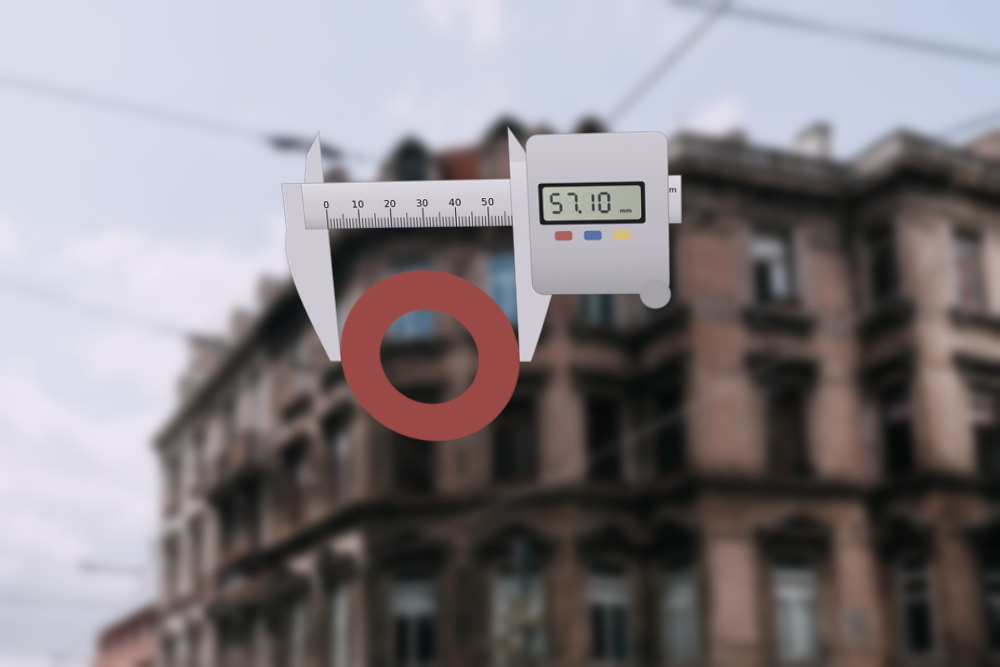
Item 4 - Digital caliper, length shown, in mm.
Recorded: 57.10 mm
